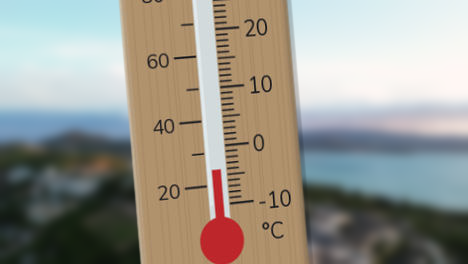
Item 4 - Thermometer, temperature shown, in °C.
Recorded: -4 °C
